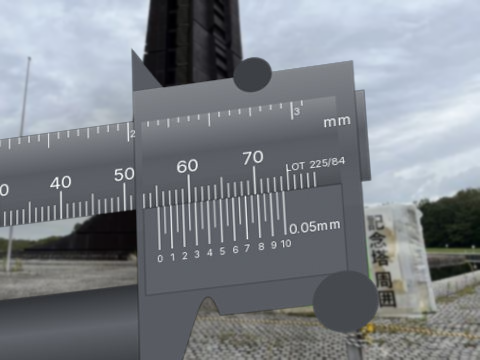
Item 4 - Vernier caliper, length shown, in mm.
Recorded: 55.2 mm
